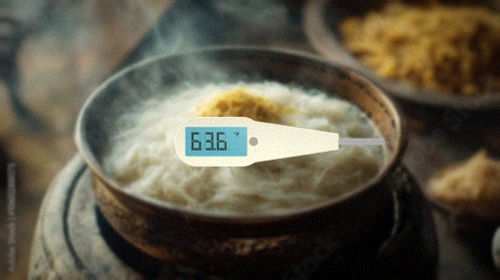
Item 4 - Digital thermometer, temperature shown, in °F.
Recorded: 63.6 °F
